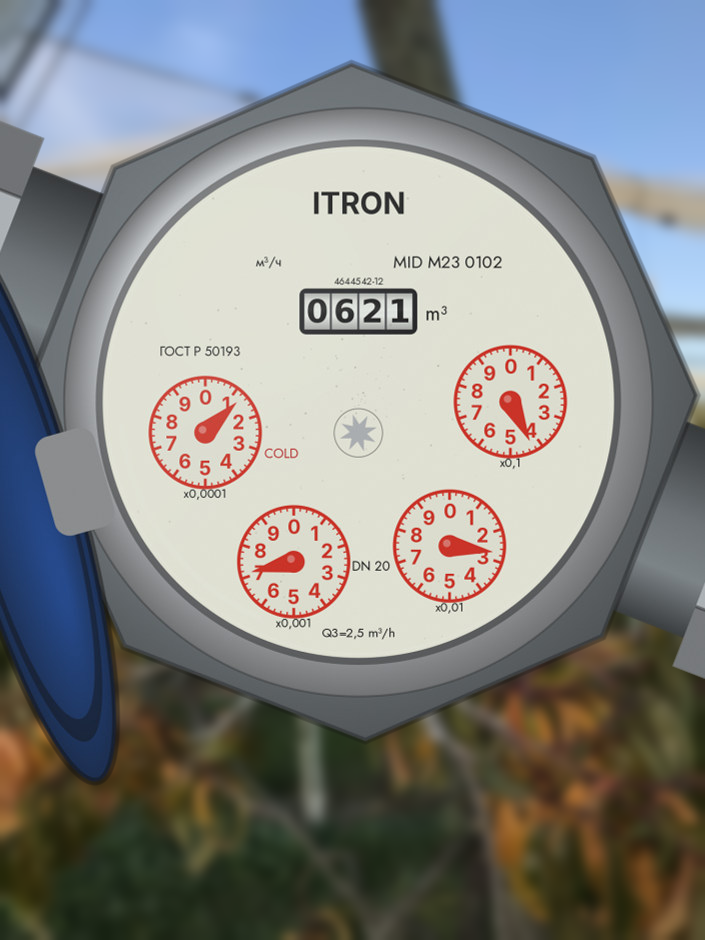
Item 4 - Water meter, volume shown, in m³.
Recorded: 621.4271 m³
